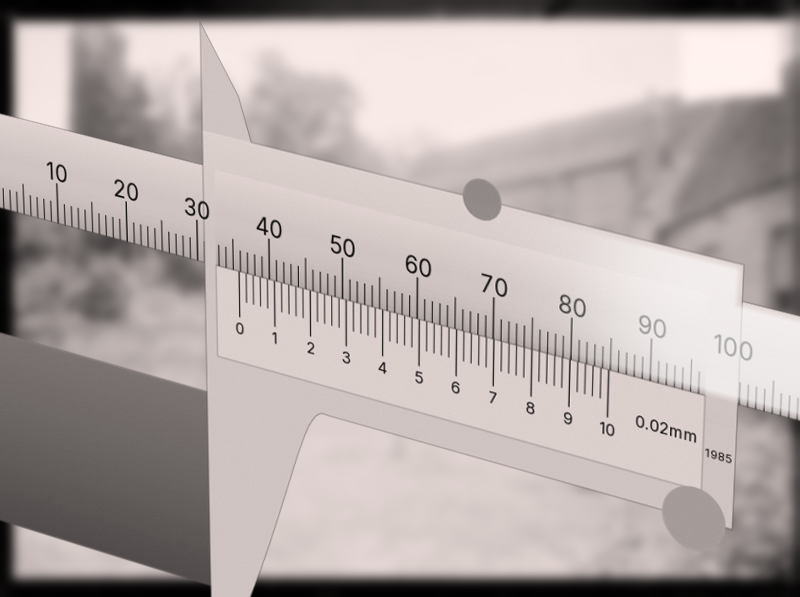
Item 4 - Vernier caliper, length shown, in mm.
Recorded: 35.8 mm
